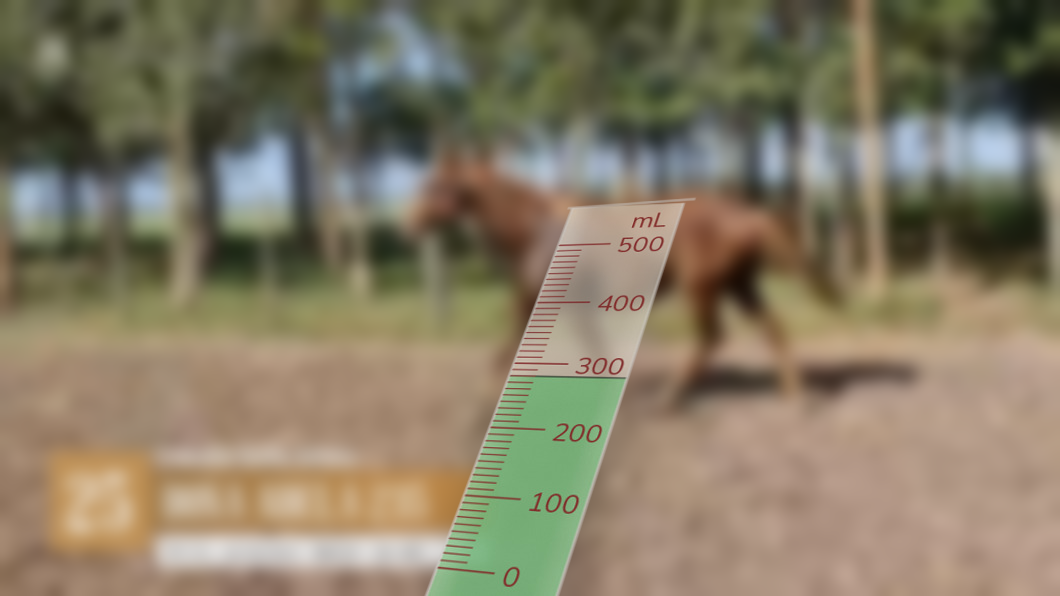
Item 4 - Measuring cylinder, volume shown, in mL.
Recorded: 280 mL
